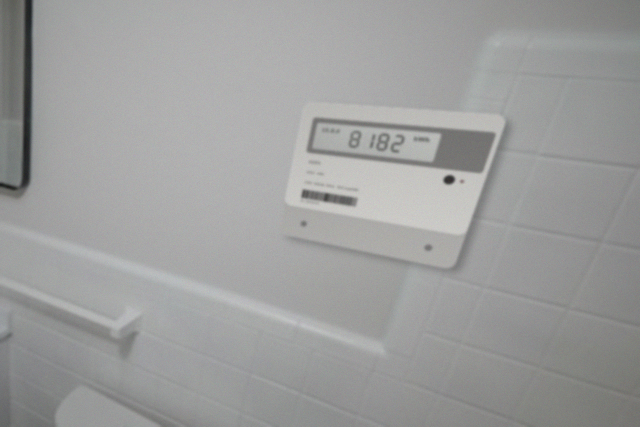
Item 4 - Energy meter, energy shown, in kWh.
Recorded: 8182 kWh
